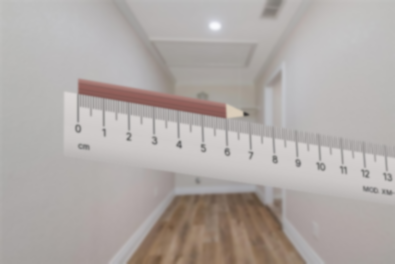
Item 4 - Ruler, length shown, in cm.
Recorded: 7 cm
